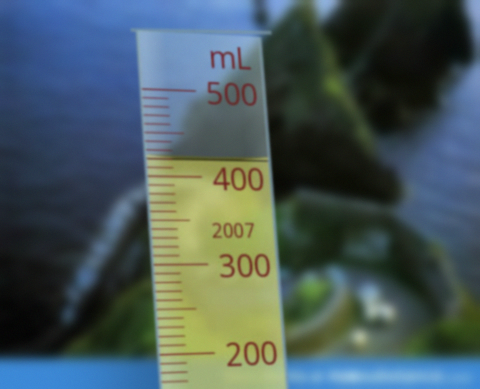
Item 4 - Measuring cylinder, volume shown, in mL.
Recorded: 420 mL
